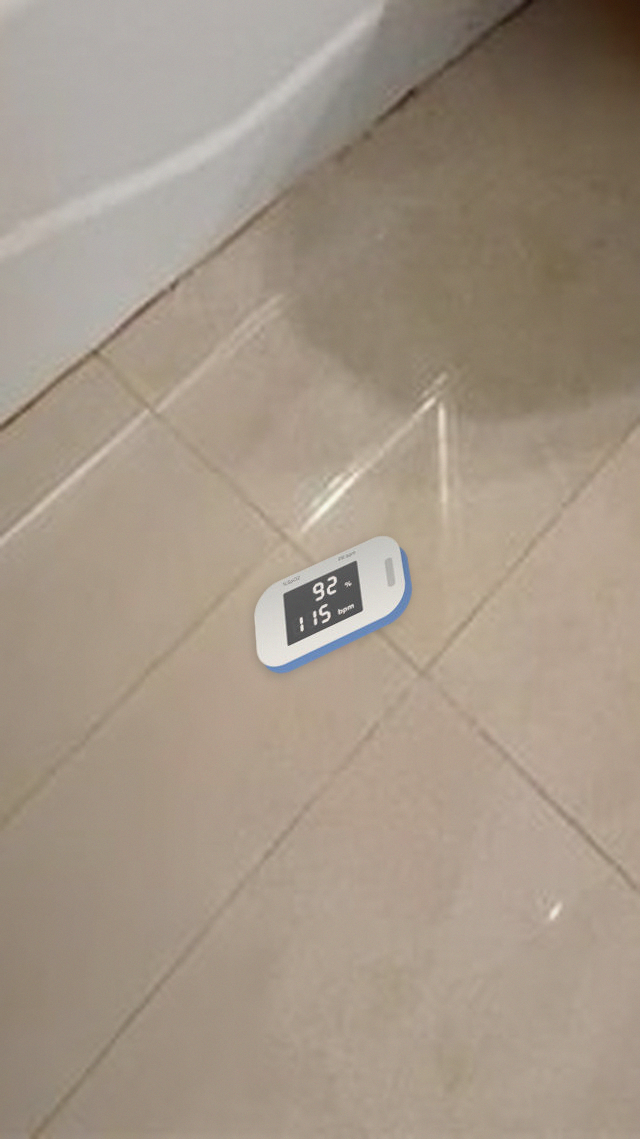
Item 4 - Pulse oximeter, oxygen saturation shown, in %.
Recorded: 92 %
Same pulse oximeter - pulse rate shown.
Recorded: 115 bpm
